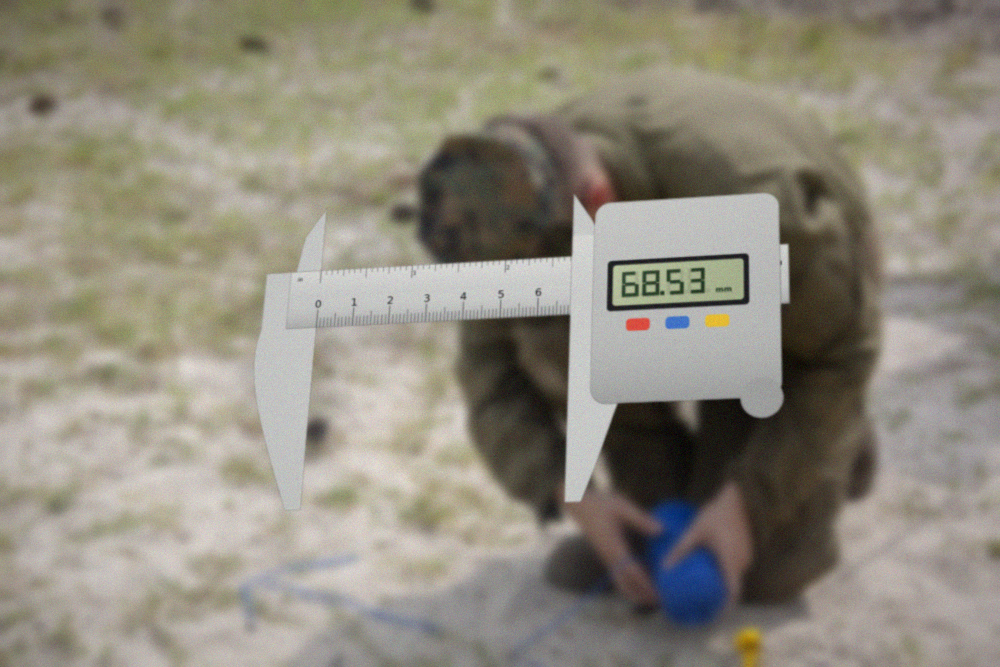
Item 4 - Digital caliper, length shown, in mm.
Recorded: 68.53 mm
